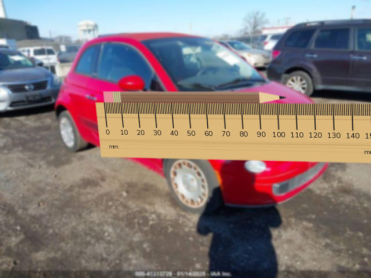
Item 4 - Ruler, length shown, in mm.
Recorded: 105 mm
